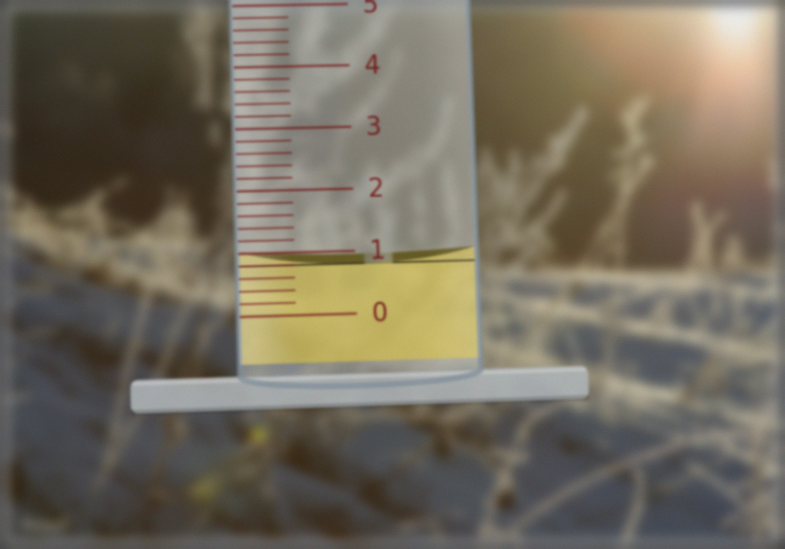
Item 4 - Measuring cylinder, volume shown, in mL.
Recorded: 0.8 mL
